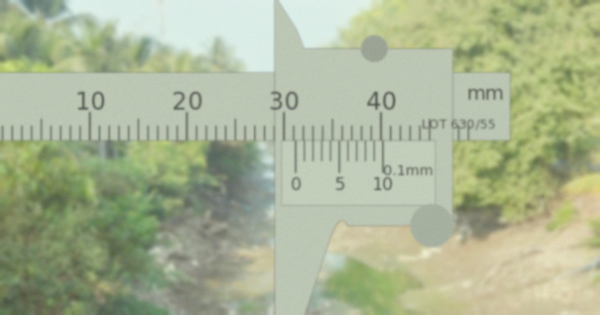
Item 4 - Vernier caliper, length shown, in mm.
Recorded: 31.2 mm
